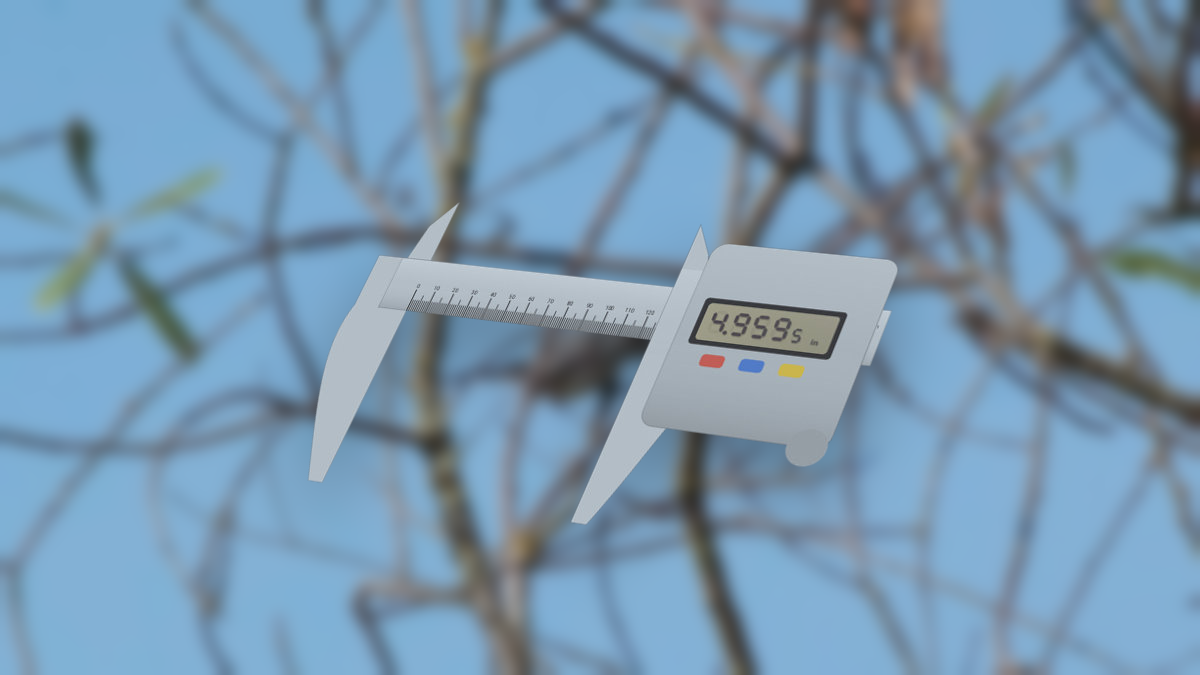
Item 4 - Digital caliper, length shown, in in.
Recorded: 4.9595 in
